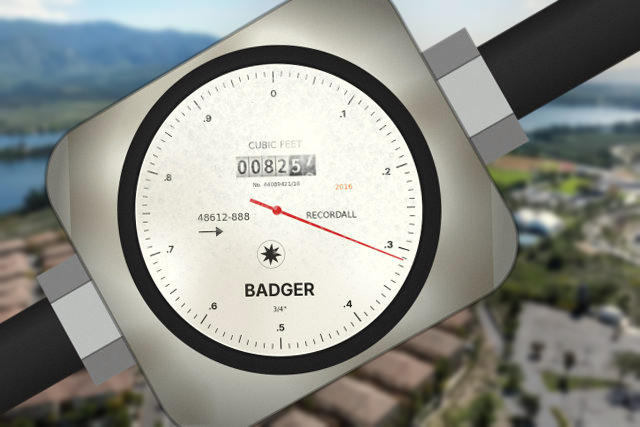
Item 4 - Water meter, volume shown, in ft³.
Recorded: 8257.31 ft³
